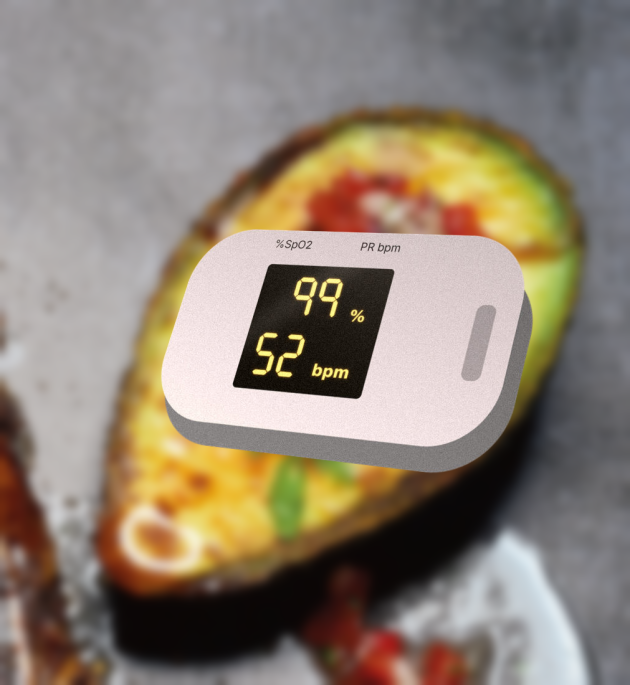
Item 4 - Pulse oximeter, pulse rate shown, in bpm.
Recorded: 52 bpm
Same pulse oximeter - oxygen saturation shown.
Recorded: 99 %
